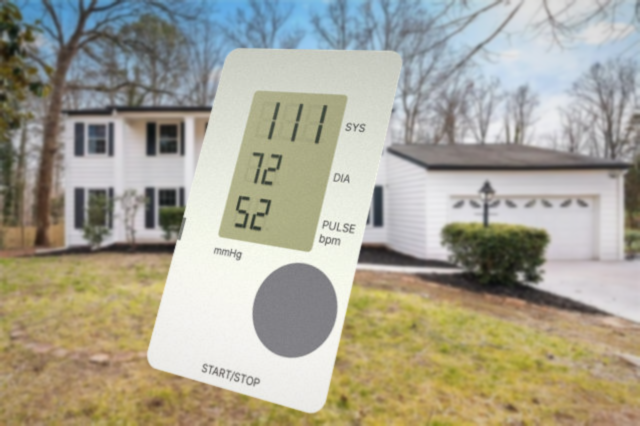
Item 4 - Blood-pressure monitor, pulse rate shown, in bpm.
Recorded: 52 bpm
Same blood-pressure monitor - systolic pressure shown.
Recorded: 111 mmHg
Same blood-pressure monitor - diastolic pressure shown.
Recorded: 72 mmHg
